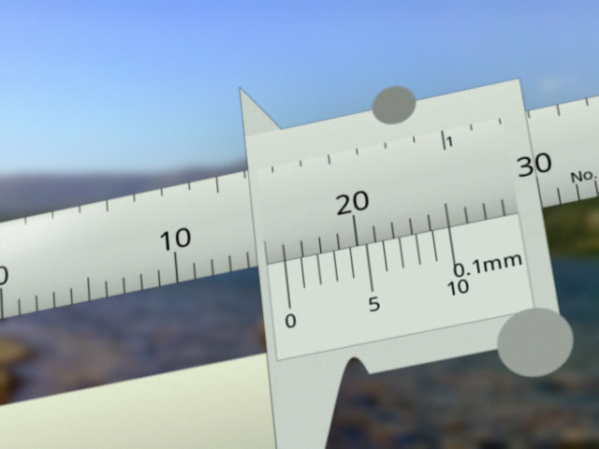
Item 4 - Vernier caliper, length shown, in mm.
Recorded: 16.0 mm
